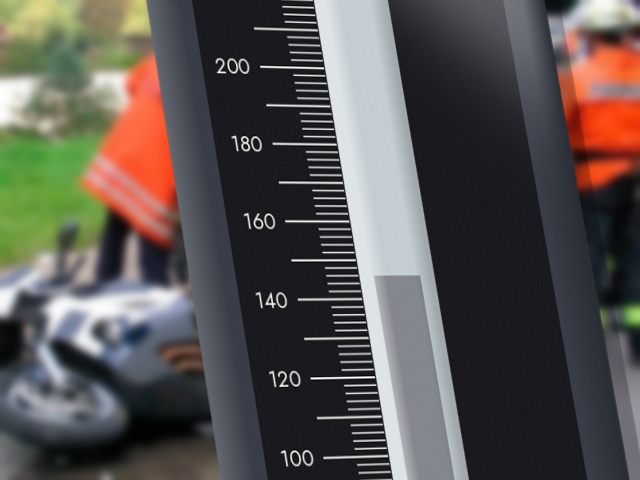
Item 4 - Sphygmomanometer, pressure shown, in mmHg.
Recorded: 146 mmHg
